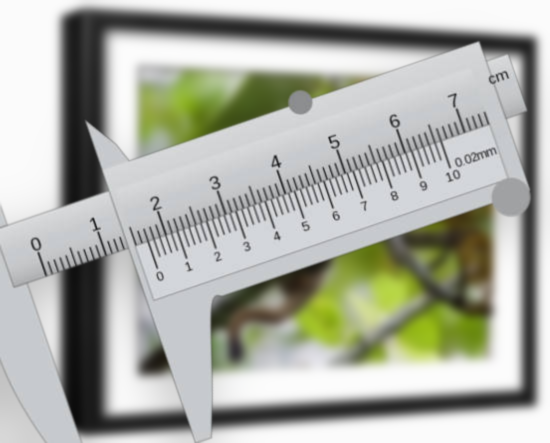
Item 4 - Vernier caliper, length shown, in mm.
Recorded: 17.0 mm
